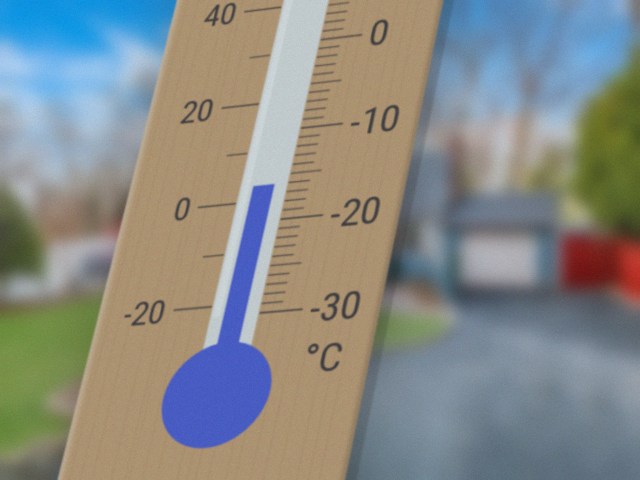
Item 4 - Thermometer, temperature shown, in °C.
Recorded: -16 °C
